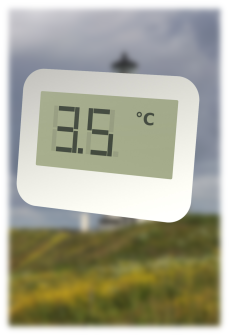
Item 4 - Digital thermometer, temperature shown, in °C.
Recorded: 3.5 °C
